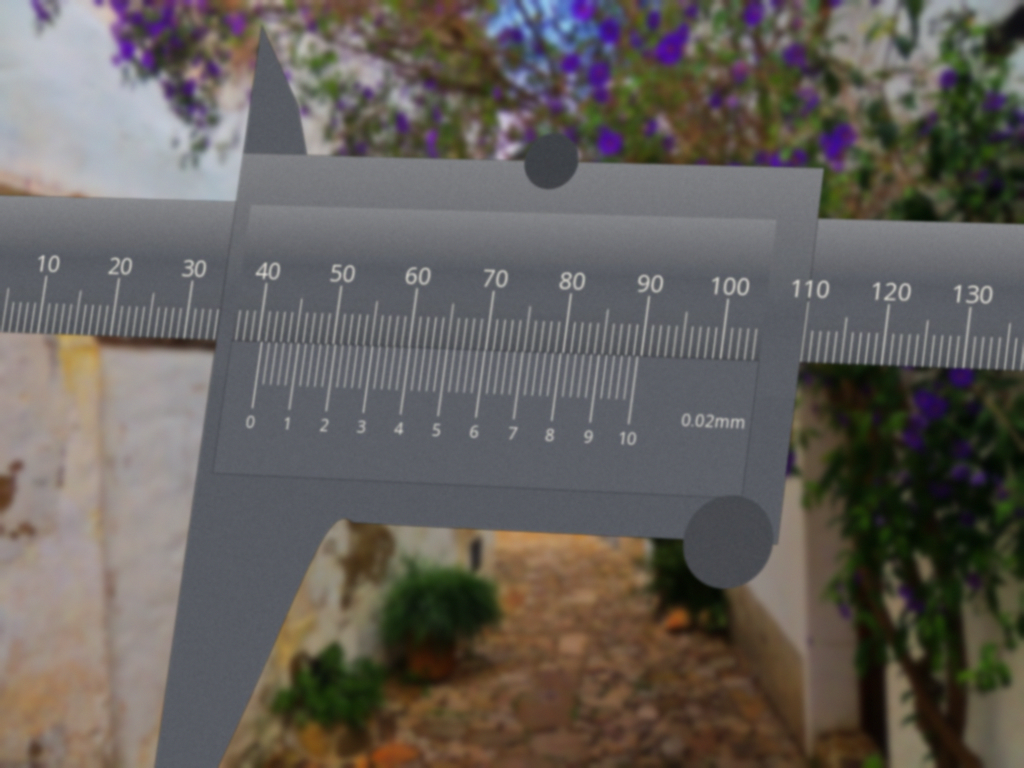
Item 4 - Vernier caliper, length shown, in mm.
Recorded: 40.5 mm
